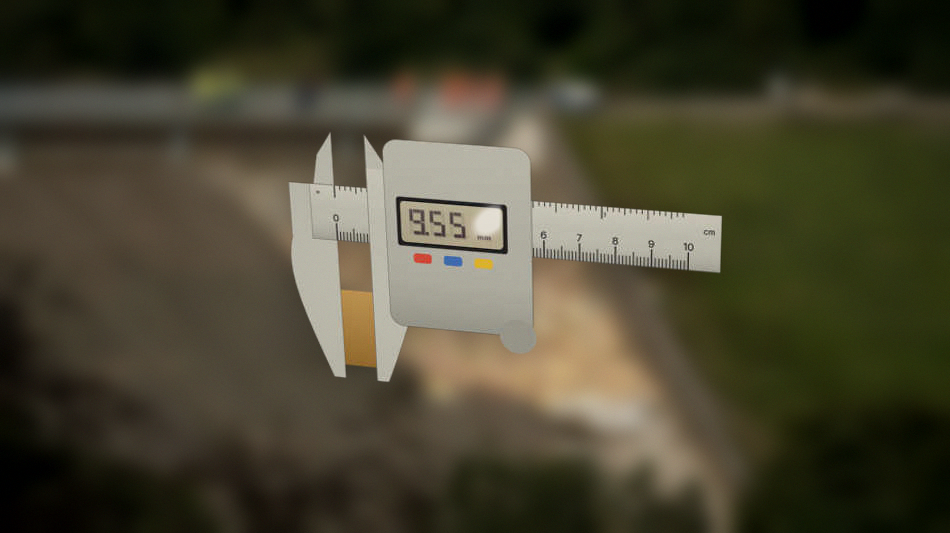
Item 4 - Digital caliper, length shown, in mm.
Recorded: 9.55 mm
